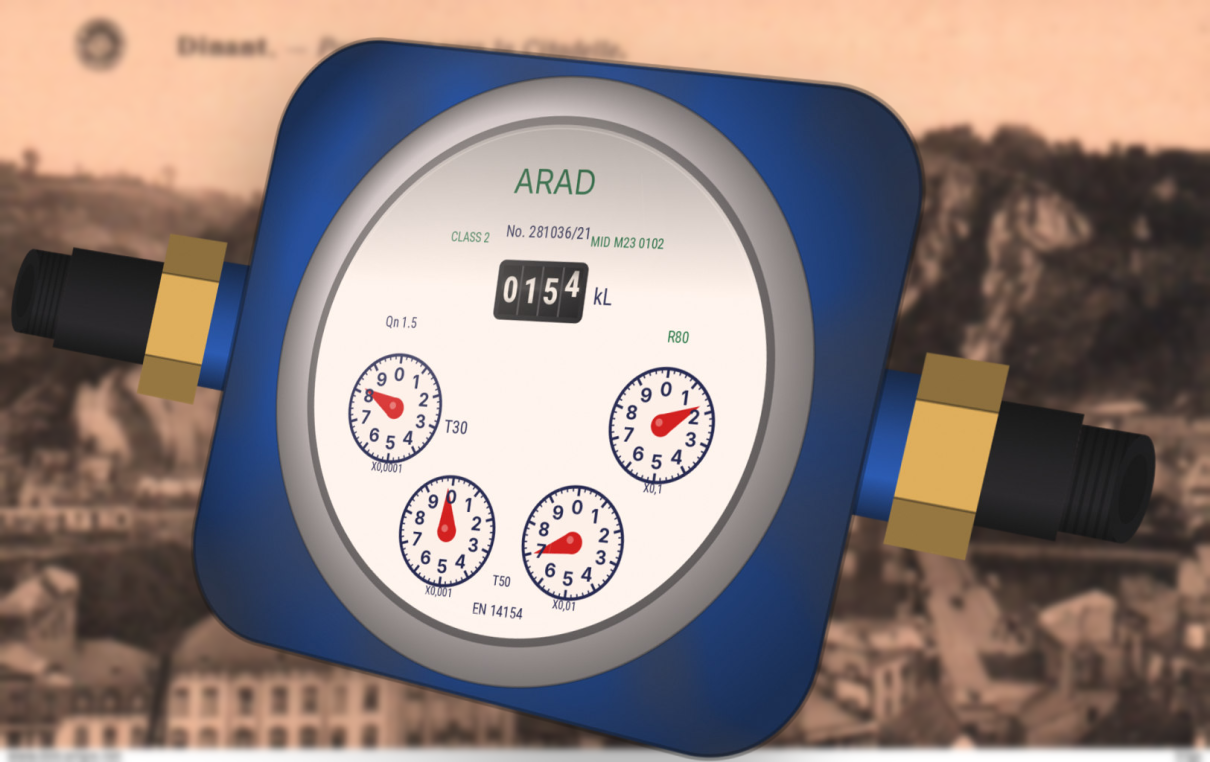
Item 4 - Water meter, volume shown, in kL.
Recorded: 154.1698 kL
